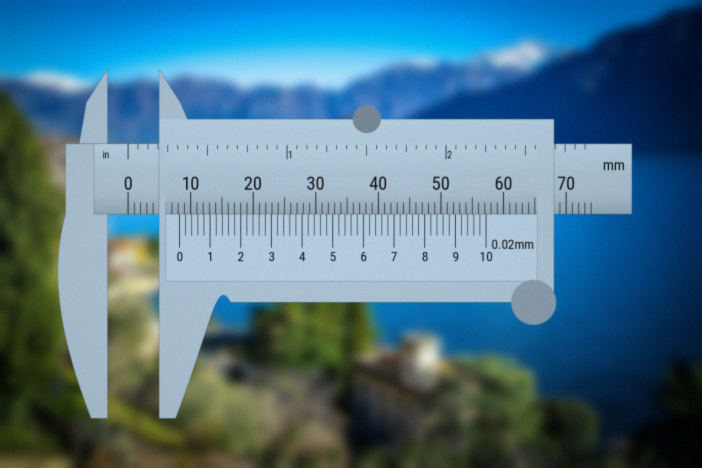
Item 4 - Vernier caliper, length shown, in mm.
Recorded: 8.2 mm
